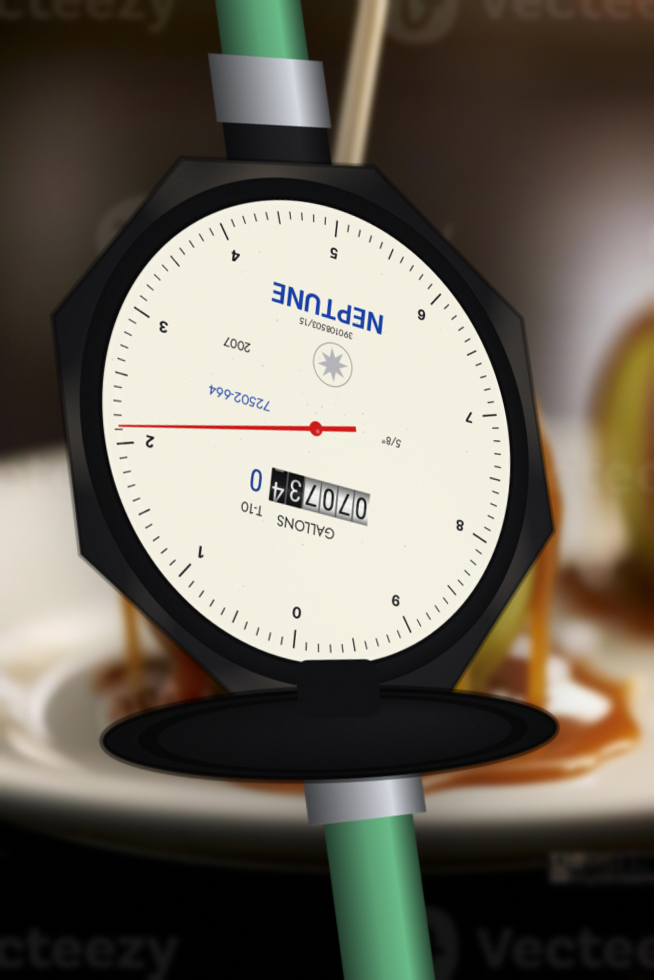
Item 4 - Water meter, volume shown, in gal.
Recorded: 707342.1 gal
